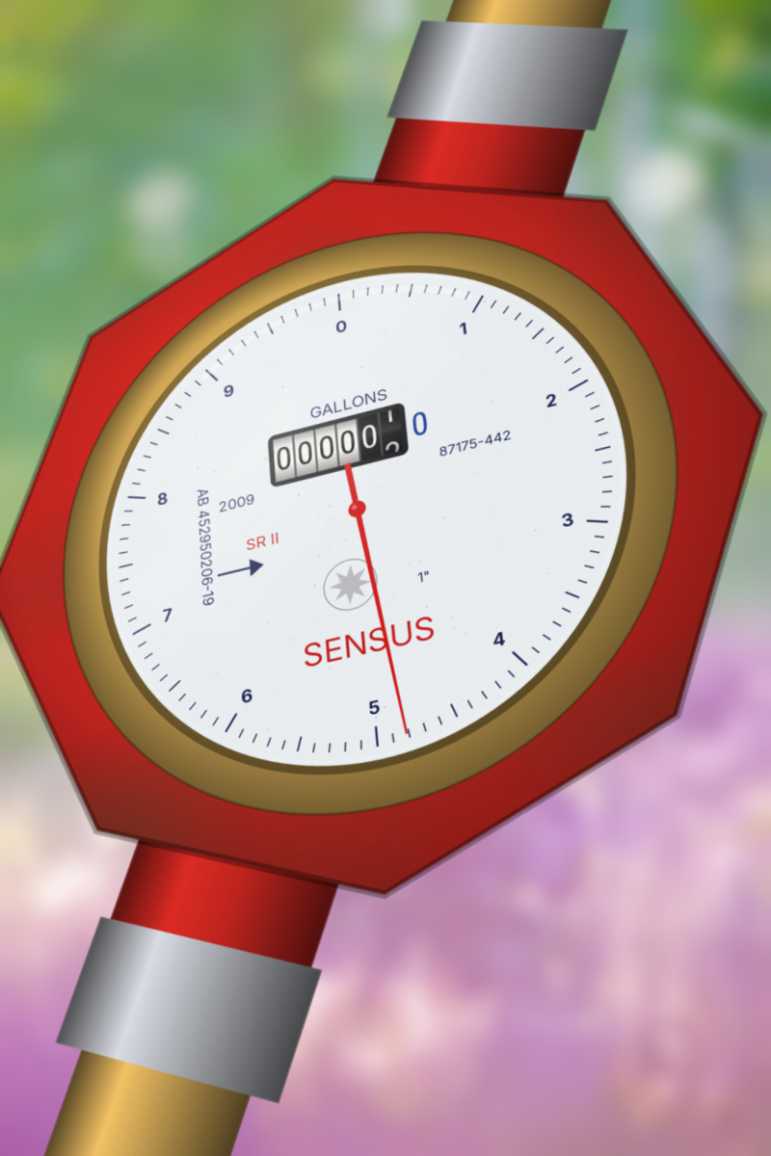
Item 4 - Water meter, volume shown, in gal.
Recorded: 14.8 gal
